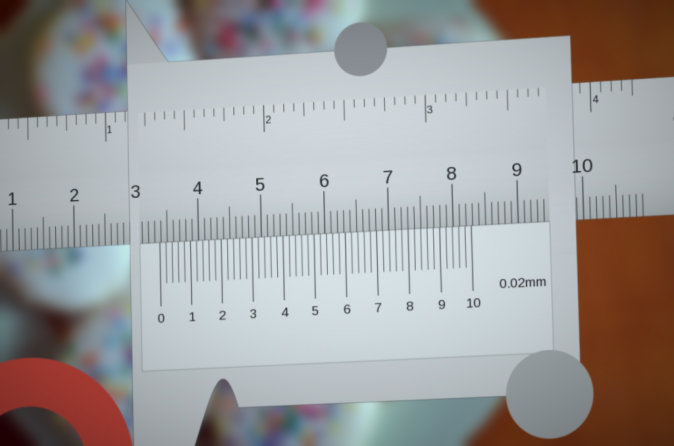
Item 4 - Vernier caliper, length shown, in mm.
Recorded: 33.8 mm
